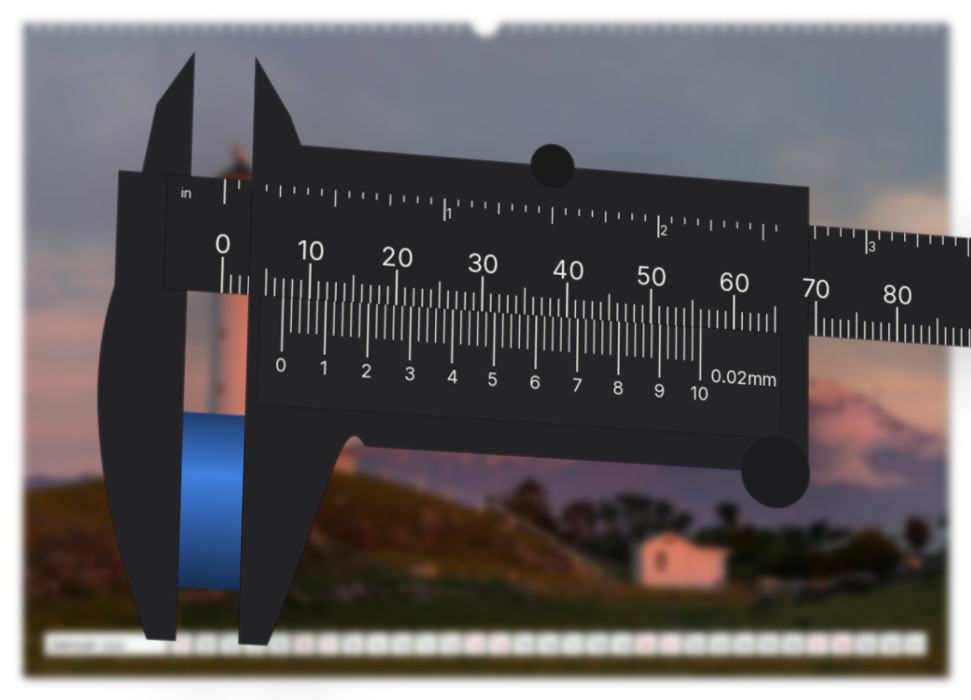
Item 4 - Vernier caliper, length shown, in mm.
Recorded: 7.0 mm
